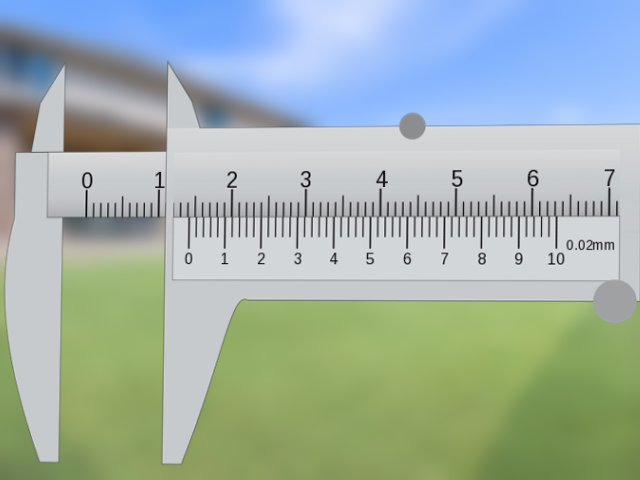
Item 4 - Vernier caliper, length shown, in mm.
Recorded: 14.2 mm
